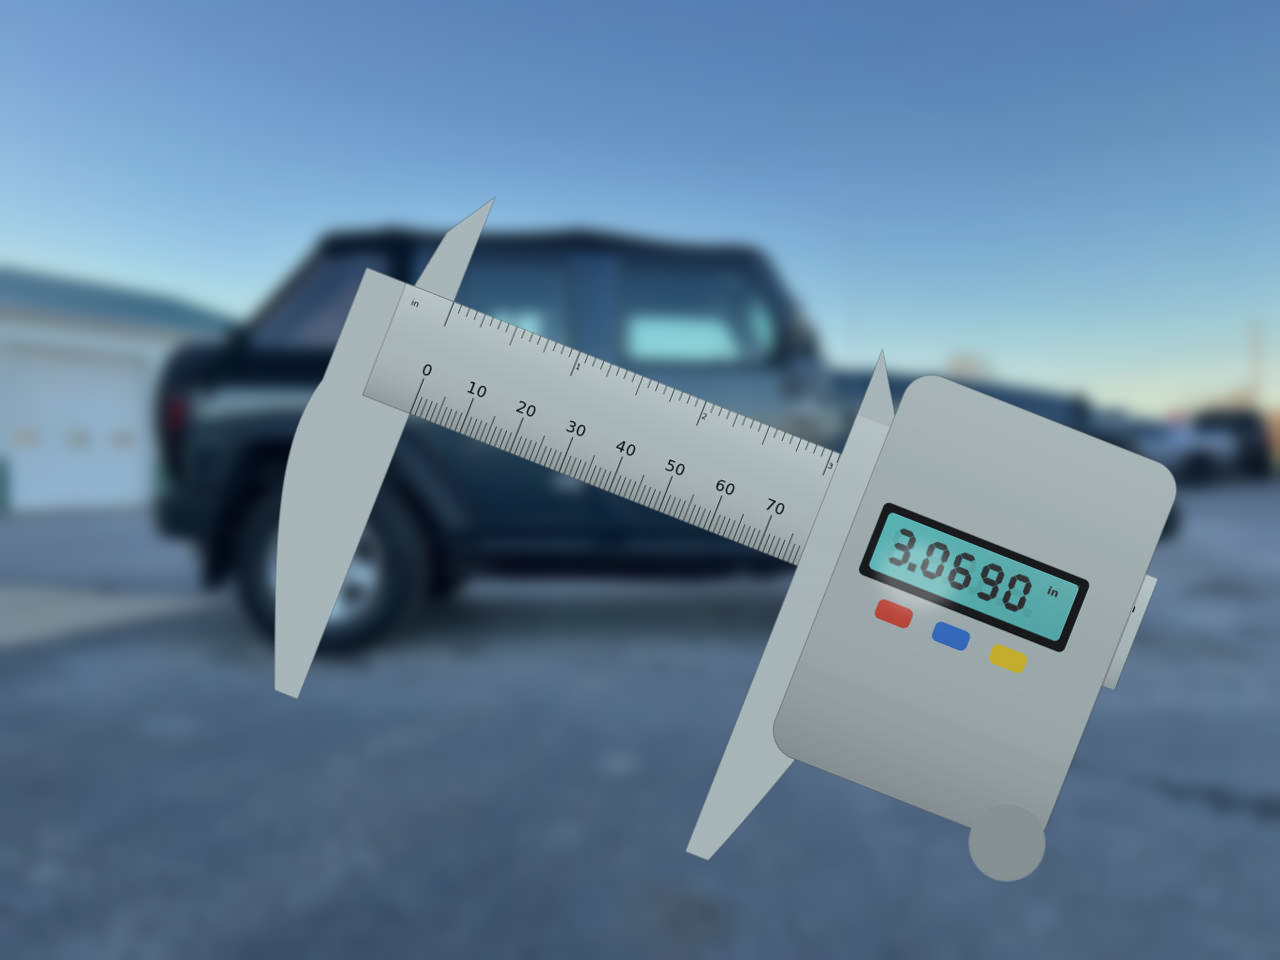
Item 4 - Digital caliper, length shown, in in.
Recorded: 3.0690 in
